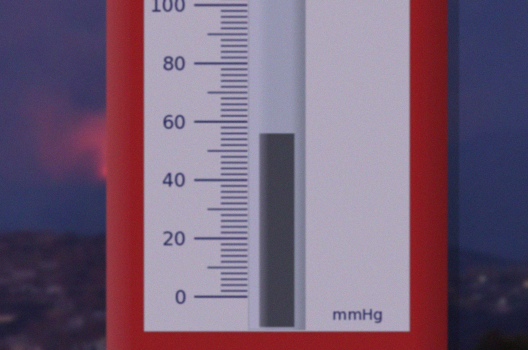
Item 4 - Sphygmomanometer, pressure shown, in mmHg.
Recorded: 56 mmHg
